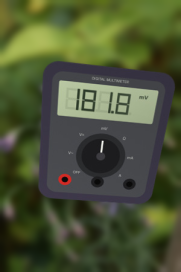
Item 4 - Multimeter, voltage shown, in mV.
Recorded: 181.8 mV
